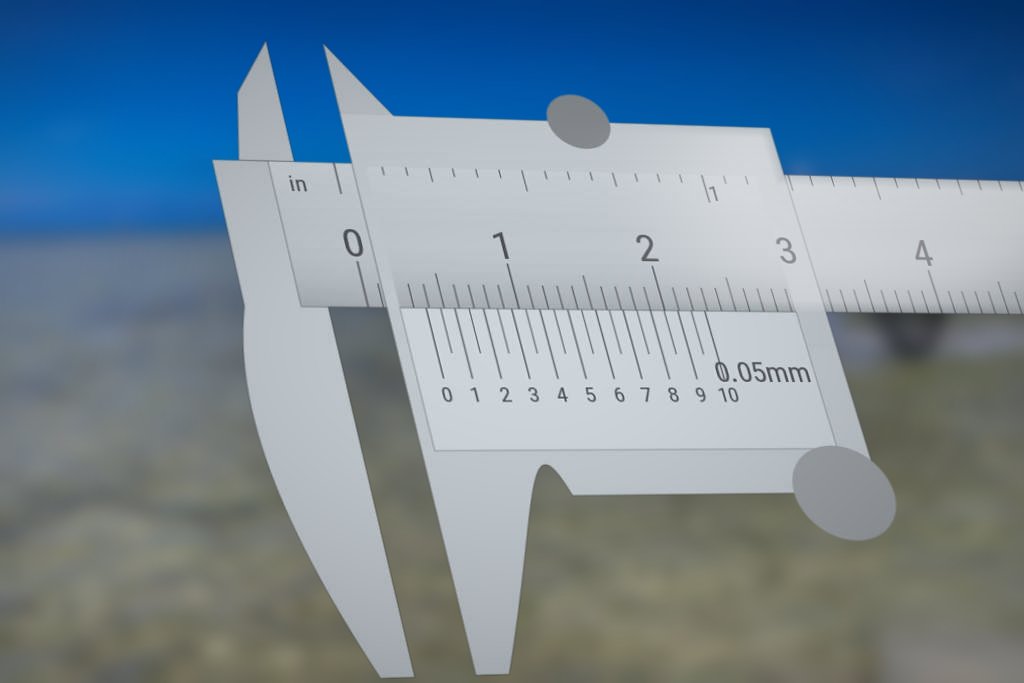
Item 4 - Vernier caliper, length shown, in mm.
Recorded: 3.8 mm
